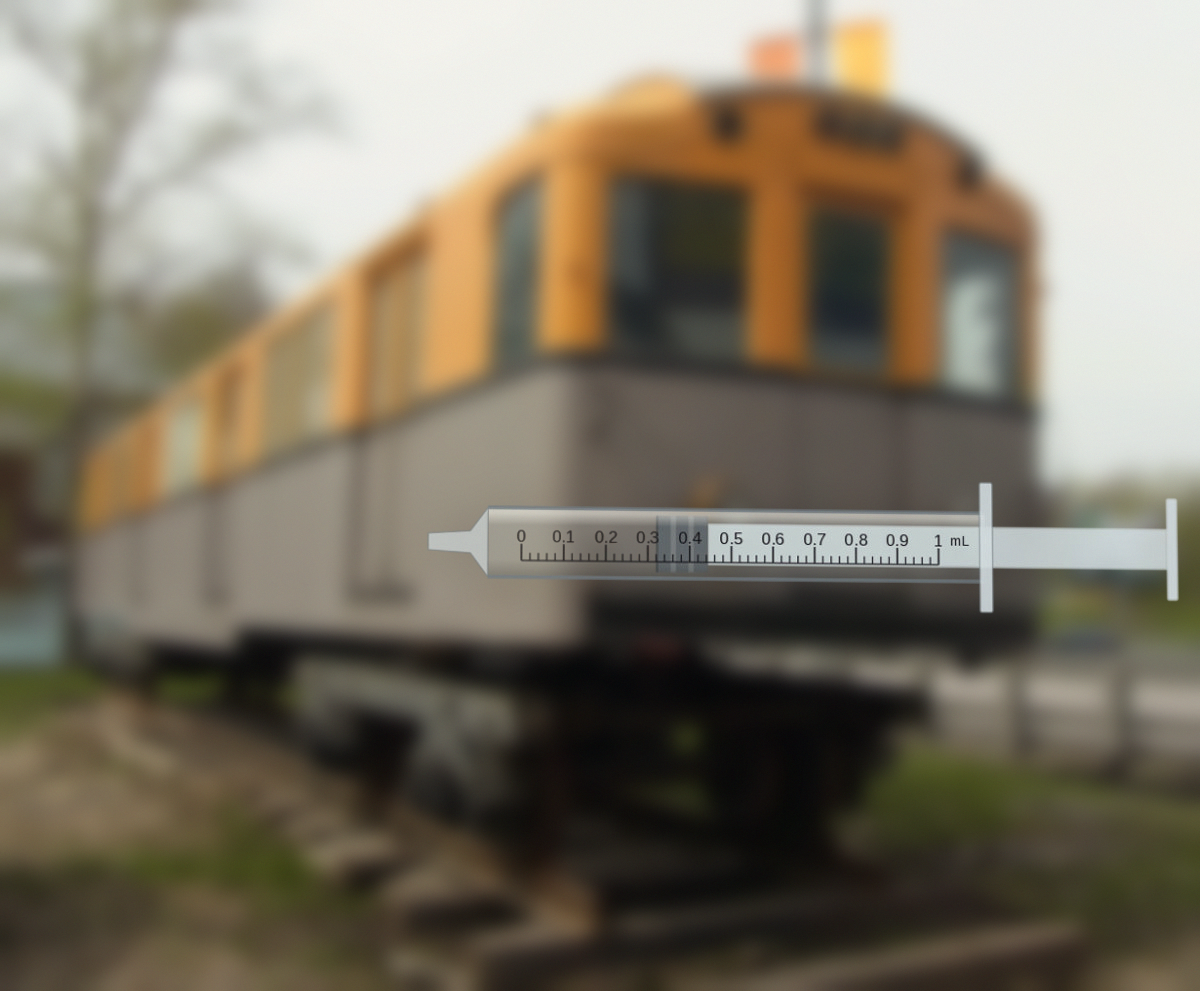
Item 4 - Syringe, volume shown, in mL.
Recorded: 0.32 mL
